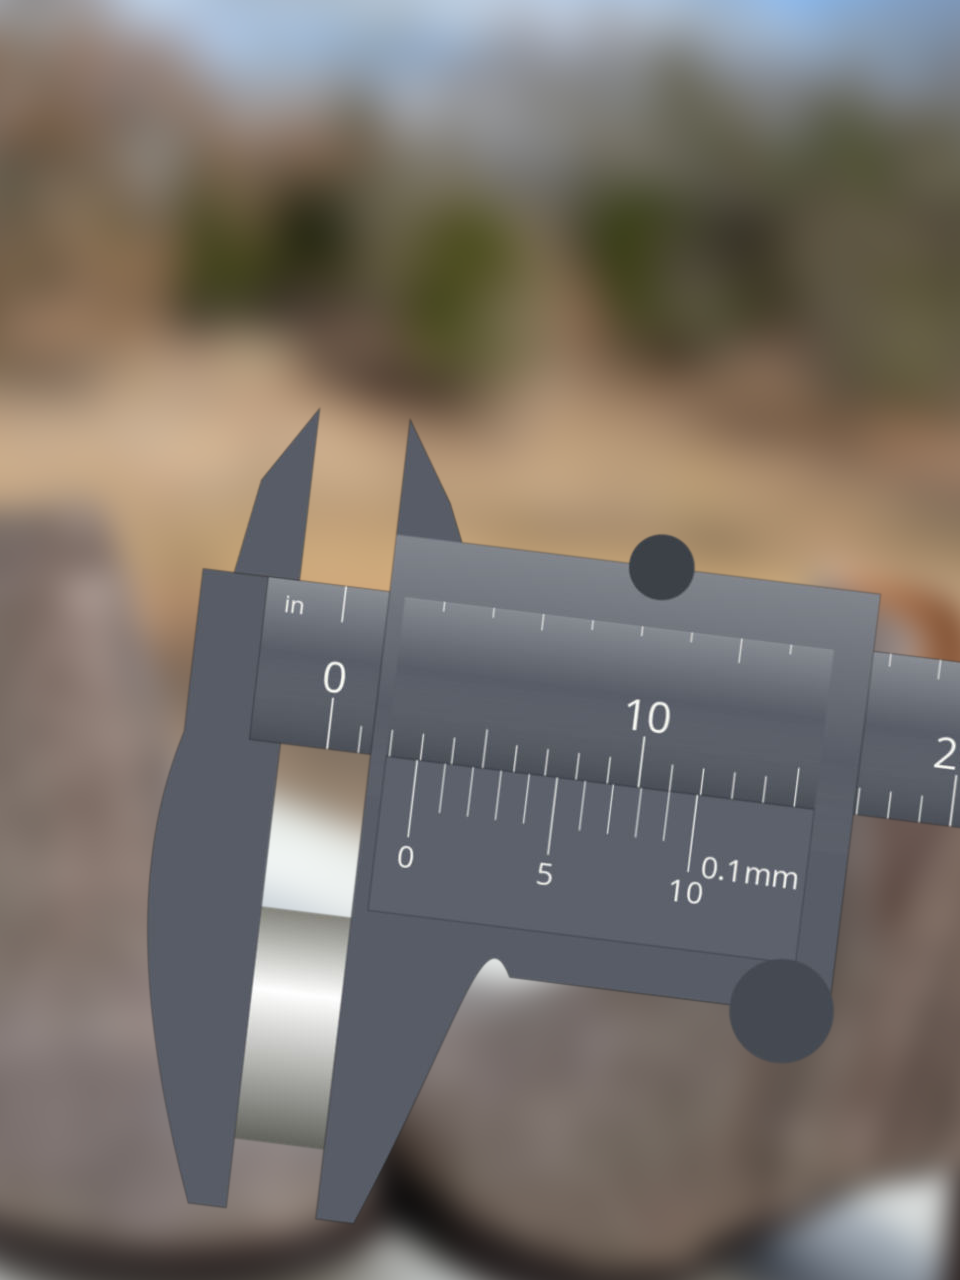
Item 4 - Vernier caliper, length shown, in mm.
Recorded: 2.9 mm
